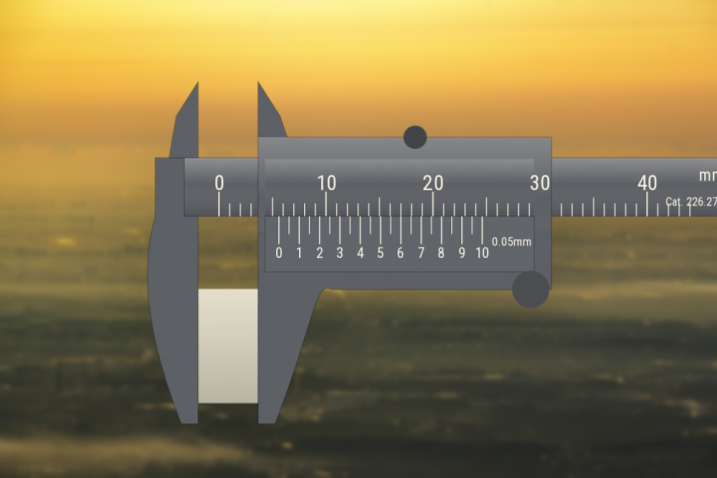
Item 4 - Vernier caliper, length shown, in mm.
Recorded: 5.6 mm
